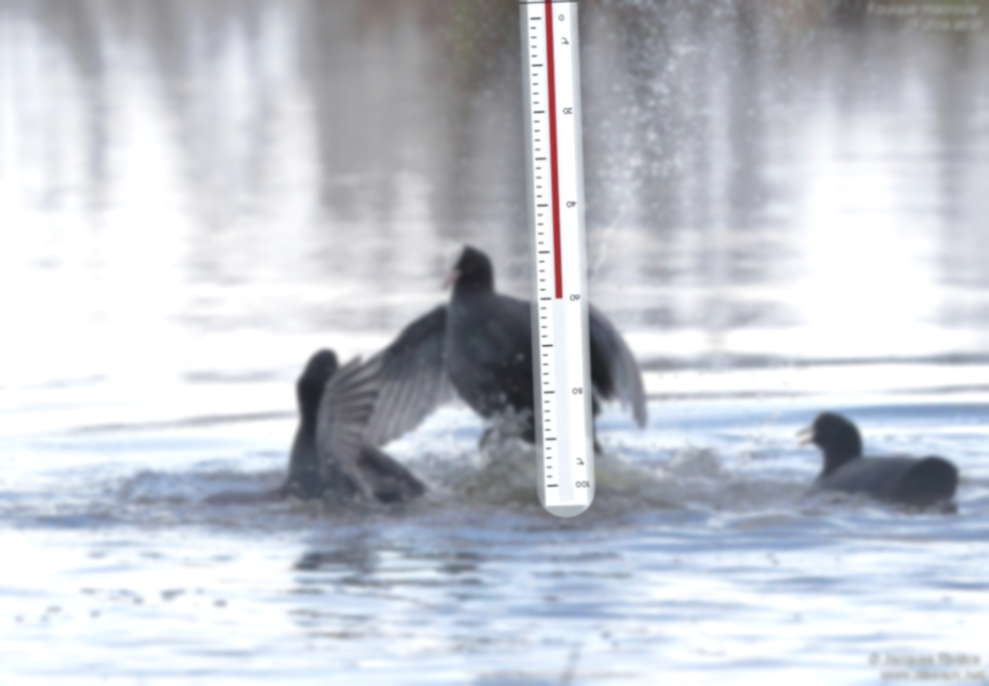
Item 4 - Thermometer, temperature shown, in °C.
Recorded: 60 °C
